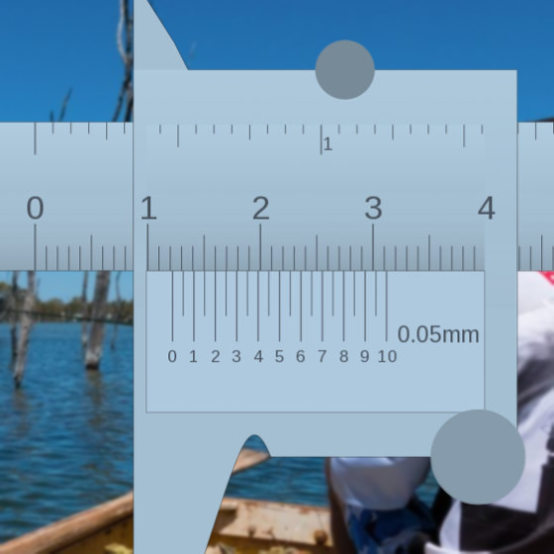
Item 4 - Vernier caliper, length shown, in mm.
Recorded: 12.2 mm
